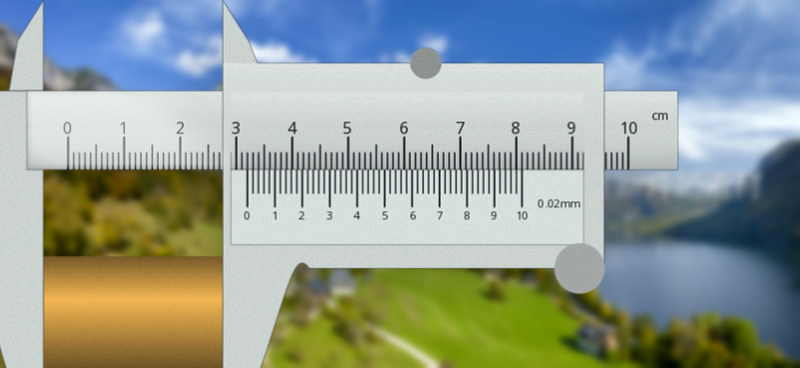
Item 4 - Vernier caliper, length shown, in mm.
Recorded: 32.0 mm
